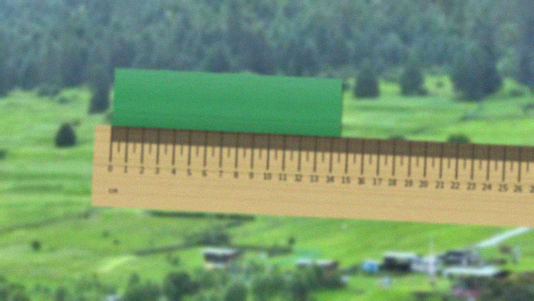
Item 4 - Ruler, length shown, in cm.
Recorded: 14.5 cm
